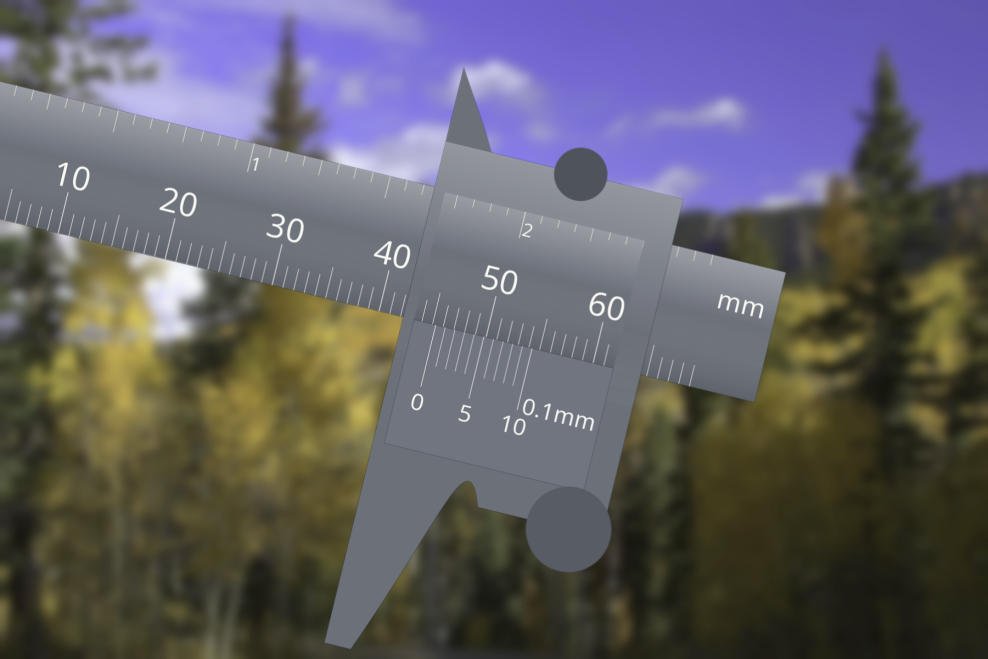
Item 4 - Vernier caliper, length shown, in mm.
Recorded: 45.3 mm
